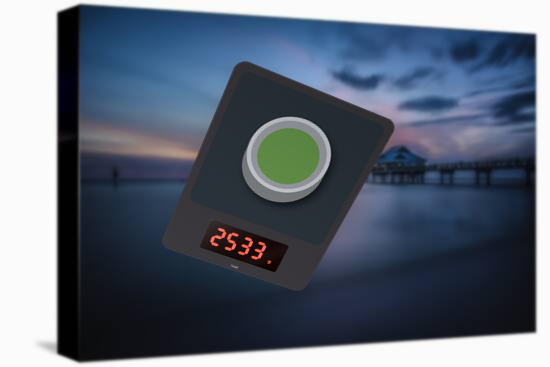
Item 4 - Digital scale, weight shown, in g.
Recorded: 2533 g
